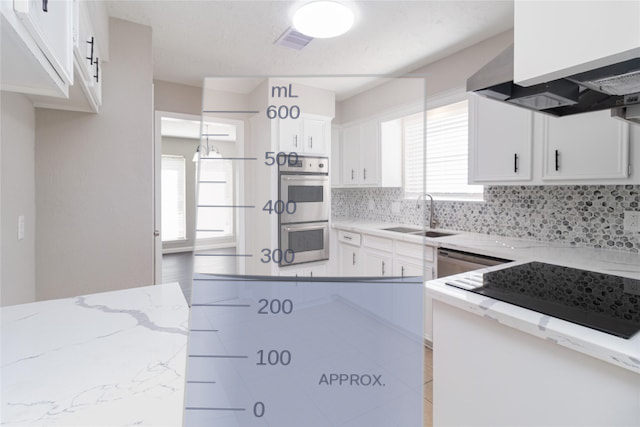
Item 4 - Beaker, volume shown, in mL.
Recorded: 250 mL
